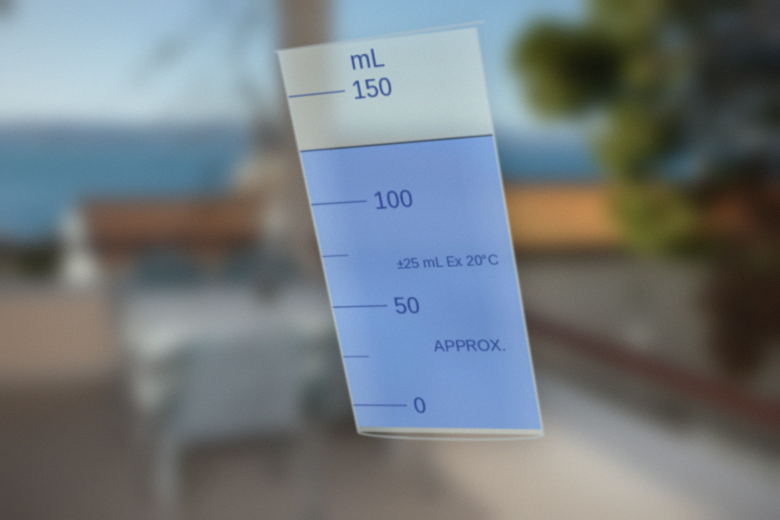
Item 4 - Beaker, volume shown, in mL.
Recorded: 125 mL
